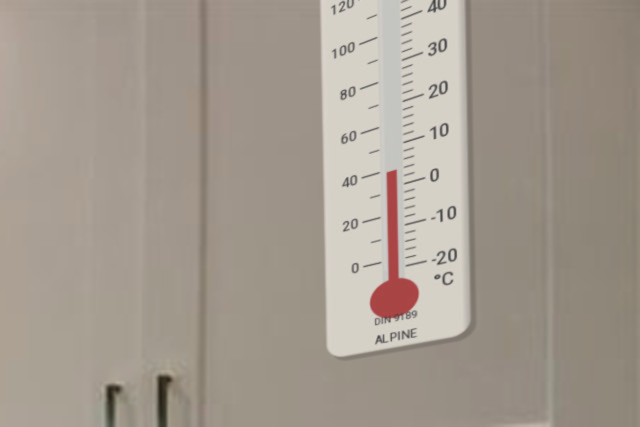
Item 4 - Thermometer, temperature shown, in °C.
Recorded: 4 °C
